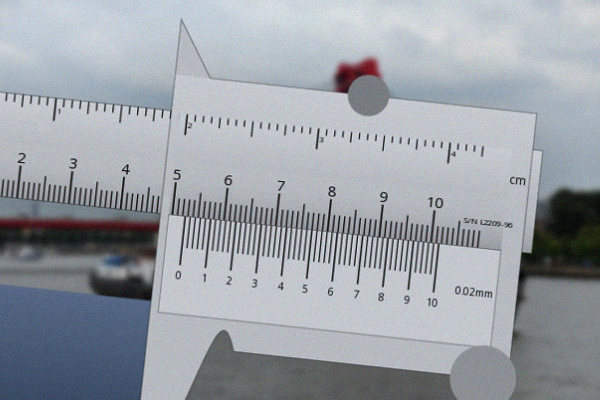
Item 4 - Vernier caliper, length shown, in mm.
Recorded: 52.5 mm
